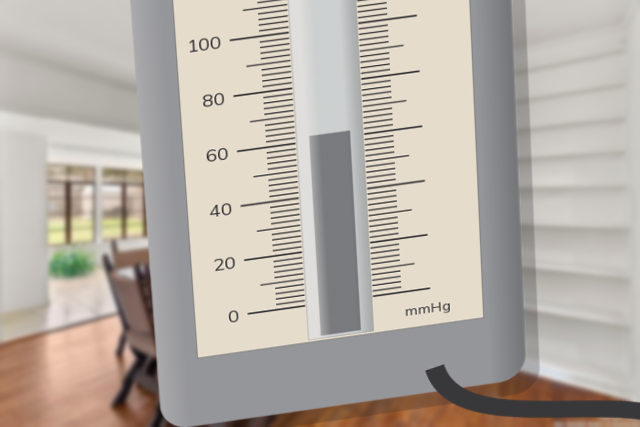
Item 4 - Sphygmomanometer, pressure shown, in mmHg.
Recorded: 62 mmHg
